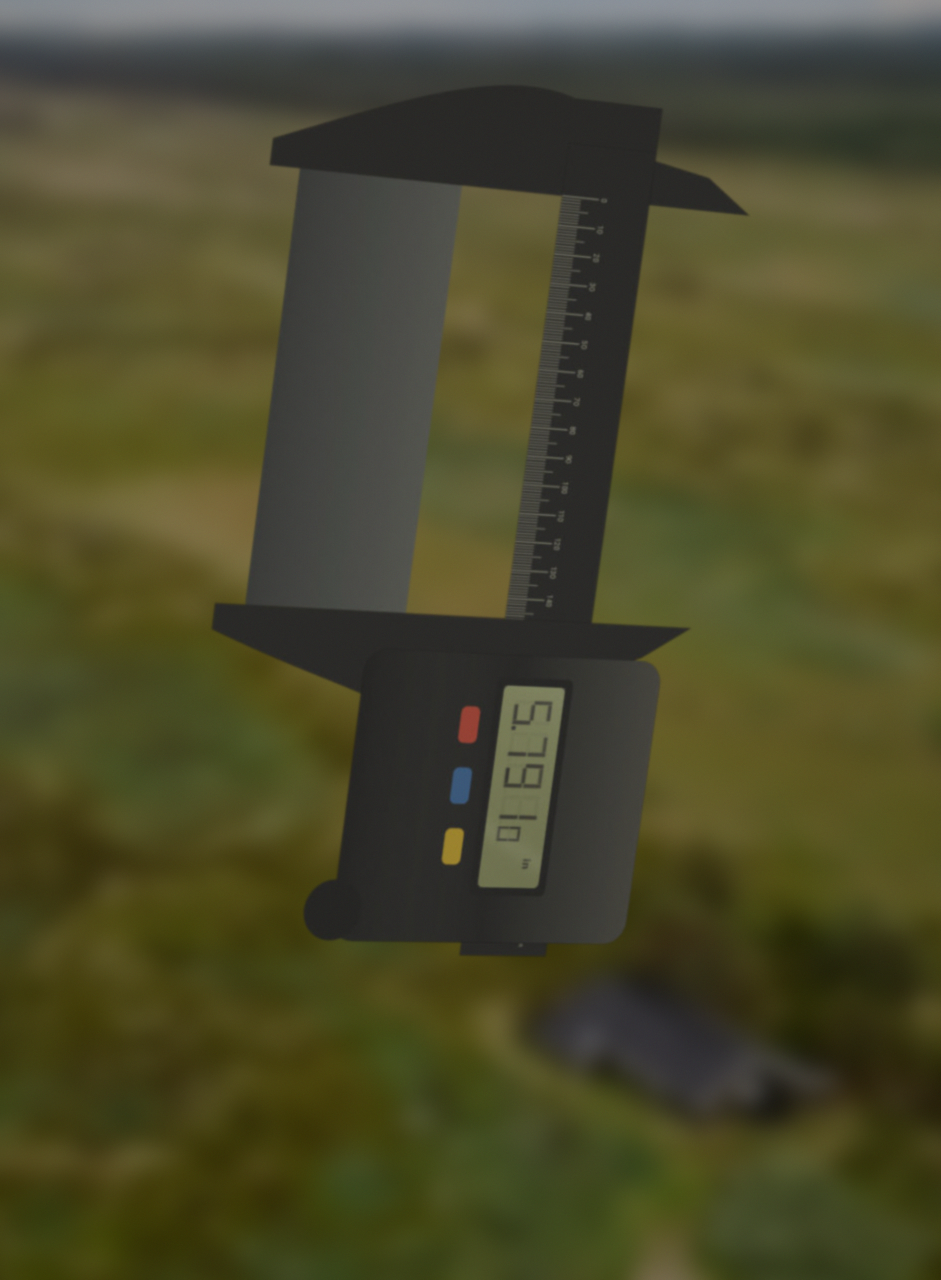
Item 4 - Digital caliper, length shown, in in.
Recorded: 5.7910 in
